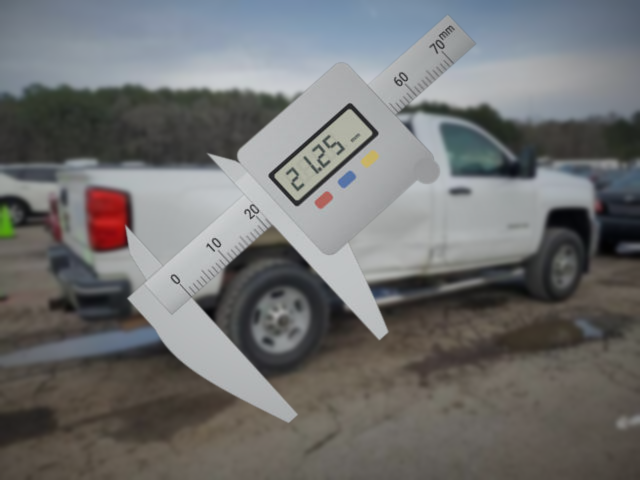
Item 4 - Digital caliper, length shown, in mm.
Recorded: 21.25 mm
